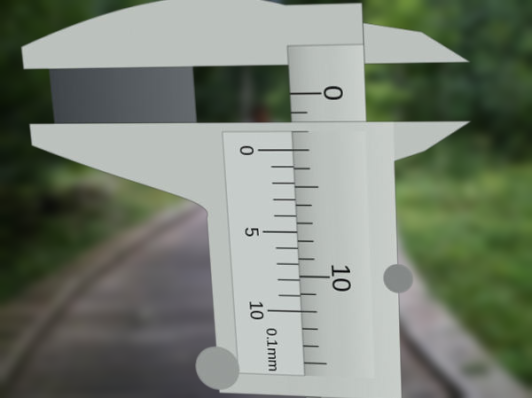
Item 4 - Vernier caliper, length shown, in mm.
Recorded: 3.0 mm
